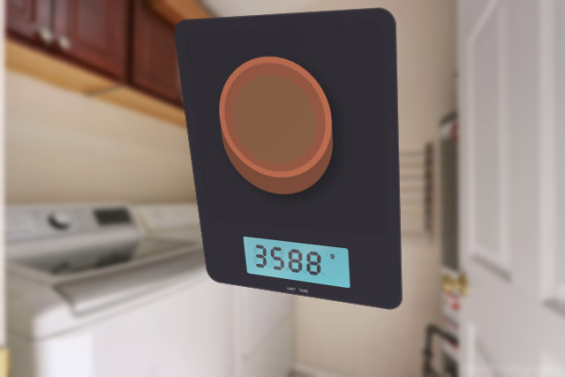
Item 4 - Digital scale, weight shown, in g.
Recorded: 3588 g
